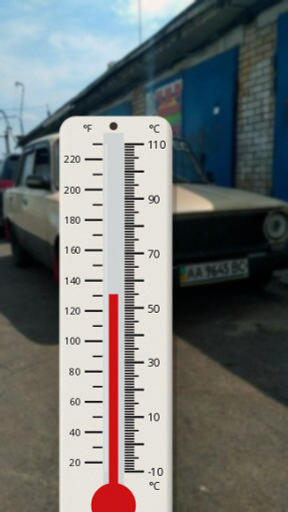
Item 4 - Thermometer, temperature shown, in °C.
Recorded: 55 °C
